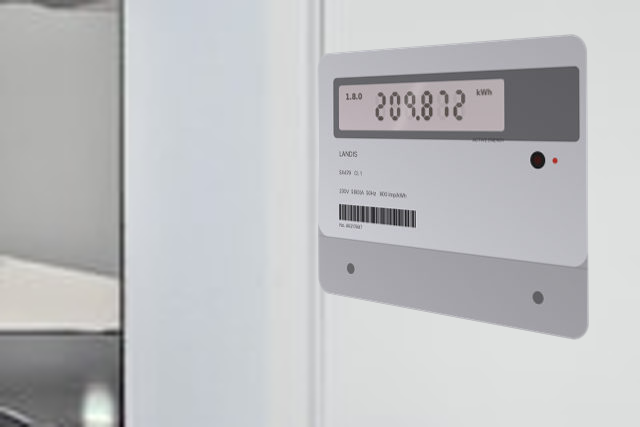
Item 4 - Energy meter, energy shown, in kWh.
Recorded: 209.872 kWh
